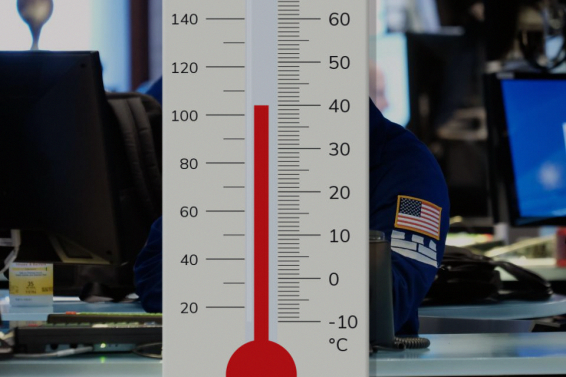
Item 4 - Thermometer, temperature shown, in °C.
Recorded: 40 °C
